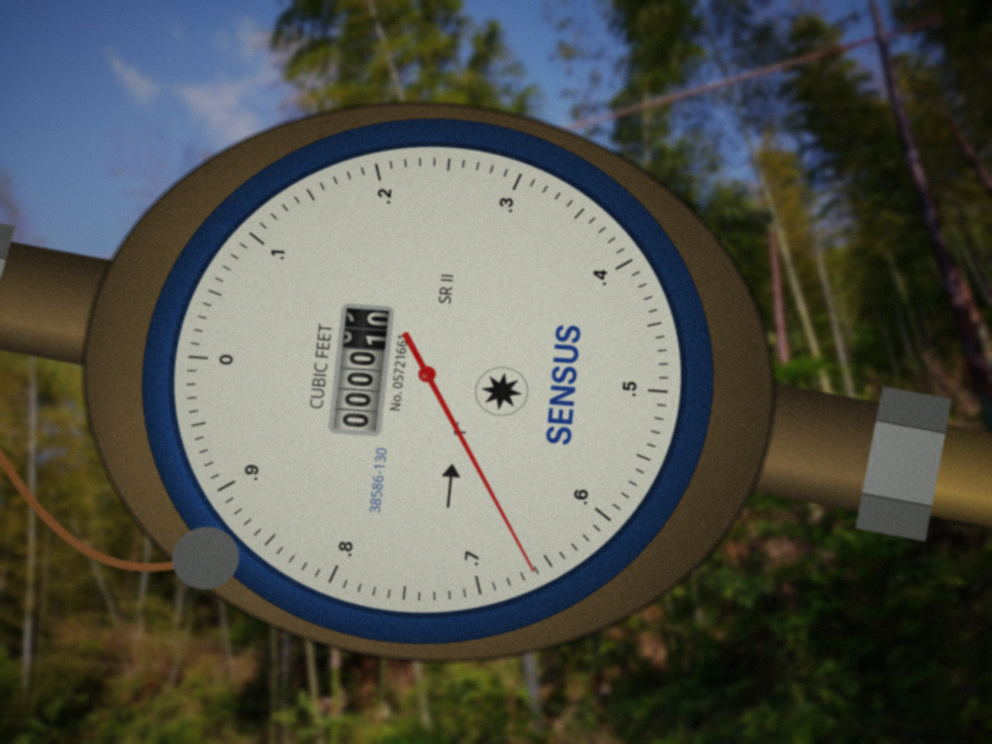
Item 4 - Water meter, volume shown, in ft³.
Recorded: 9.66 ft³
